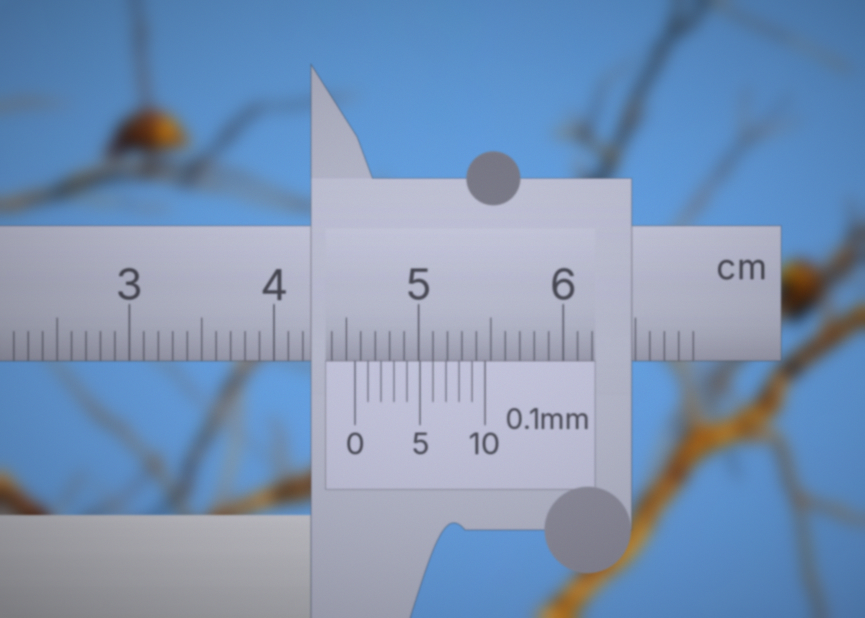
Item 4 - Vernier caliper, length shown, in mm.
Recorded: 45.6 mm
